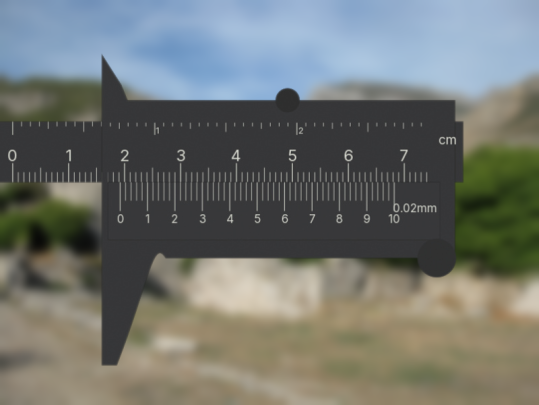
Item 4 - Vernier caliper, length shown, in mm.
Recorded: 19.2 mm
